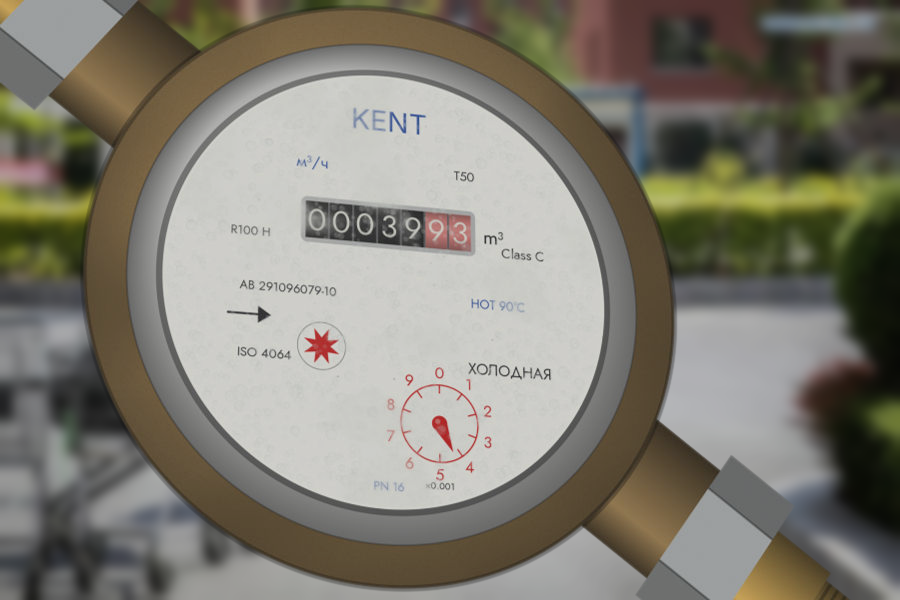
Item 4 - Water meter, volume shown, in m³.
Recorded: 39.934 m³
